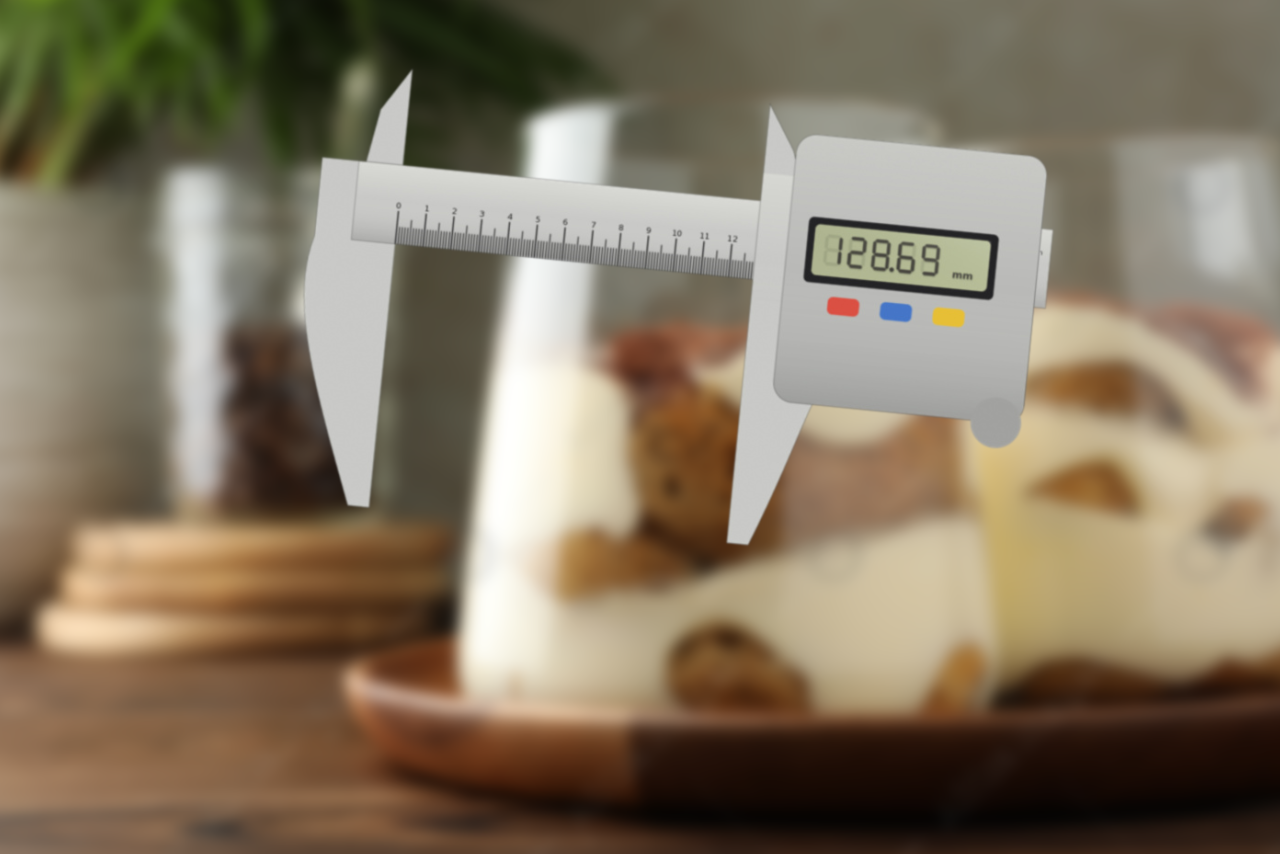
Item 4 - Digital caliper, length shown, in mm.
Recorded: 128.69 mm
